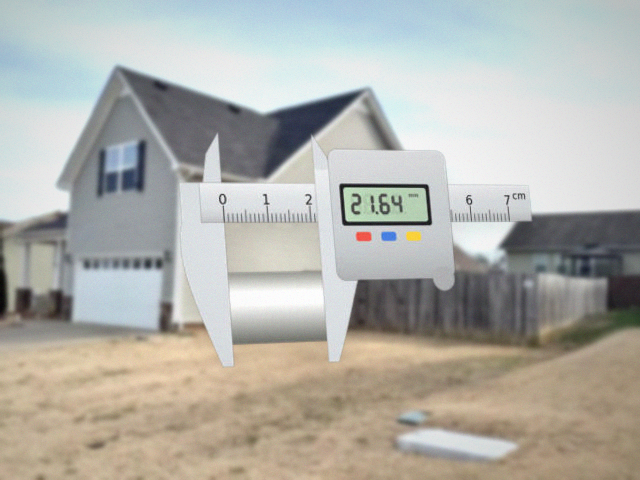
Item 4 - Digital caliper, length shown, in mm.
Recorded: 21.64 mm
